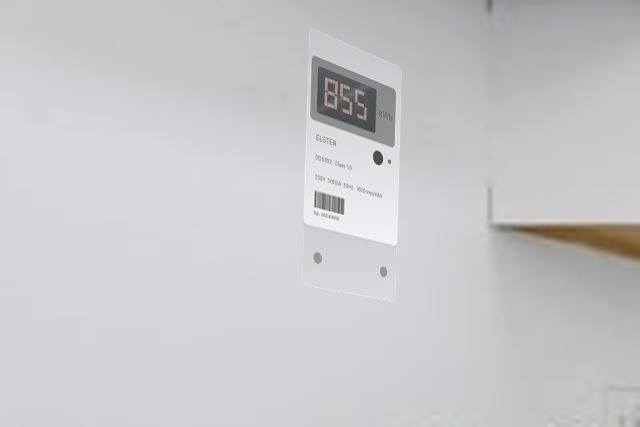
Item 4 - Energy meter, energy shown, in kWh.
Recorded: 855 kWh
